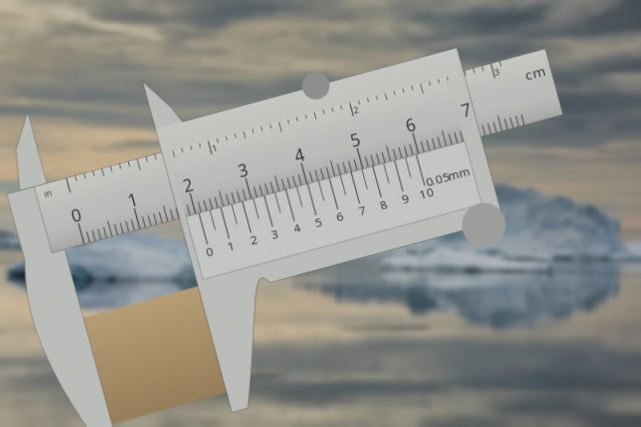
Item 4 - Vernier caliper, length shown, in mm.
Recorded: 20.6 mm
